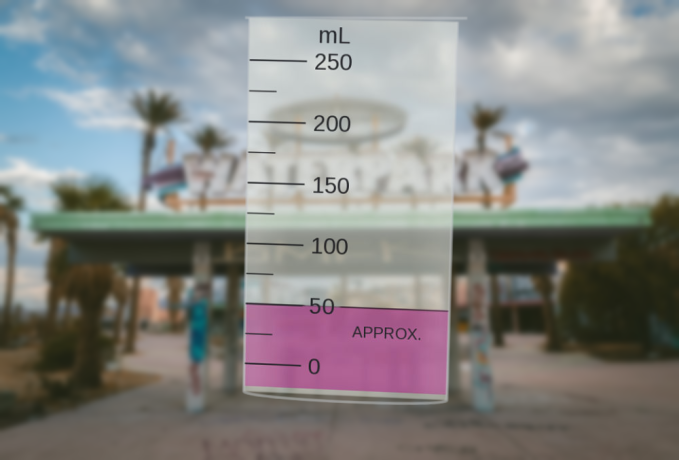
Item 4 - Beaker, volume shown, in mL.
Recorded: 50 mL
